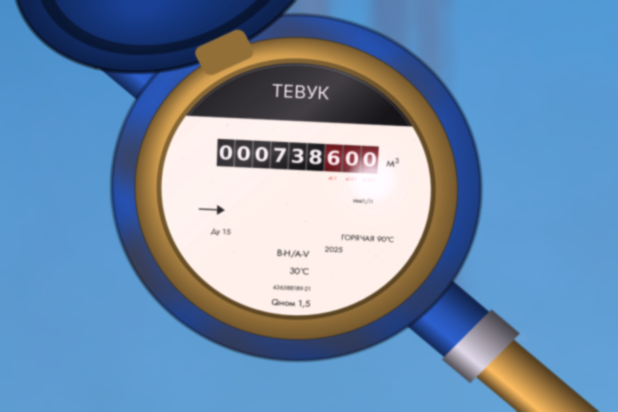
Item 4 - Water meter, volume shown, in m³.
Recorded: 738.600 m³
